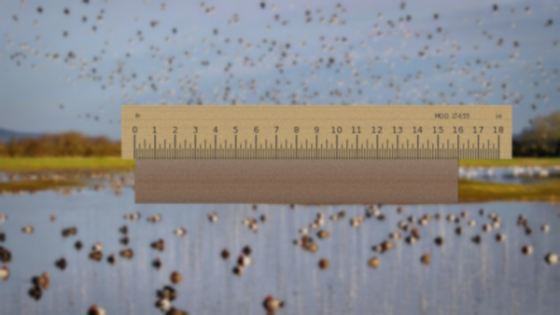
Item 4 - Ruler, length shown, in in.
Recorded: 16 in
